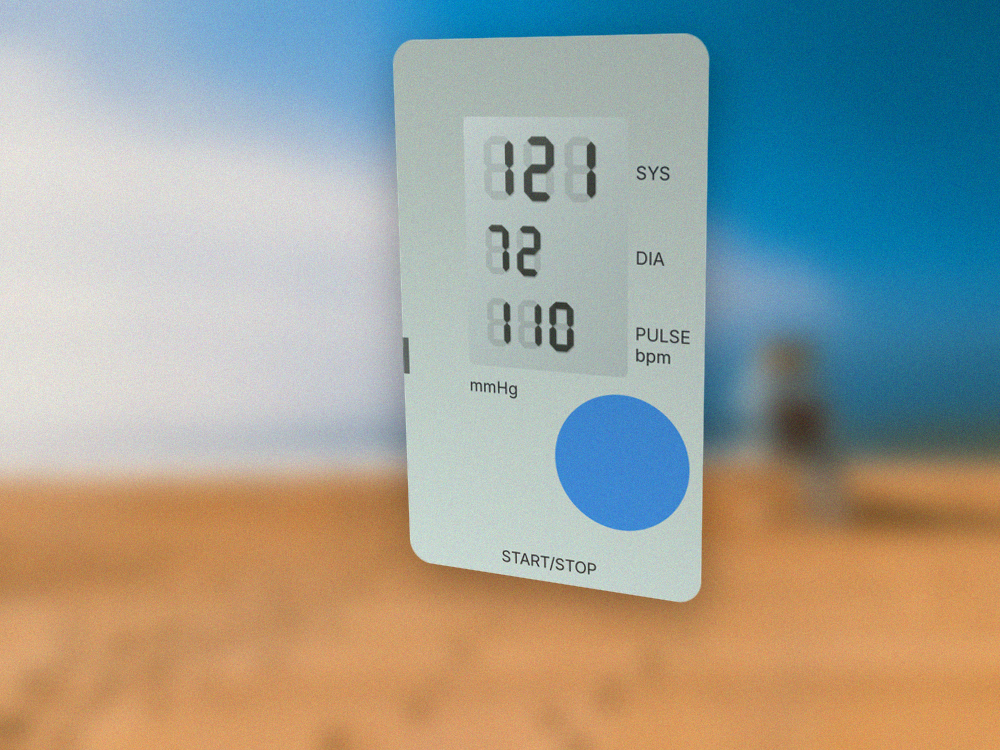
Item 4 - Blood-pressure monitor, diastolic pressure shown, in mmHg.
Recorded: 72 mmHg
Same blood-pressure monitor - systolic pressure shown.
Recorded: 121 mmHg
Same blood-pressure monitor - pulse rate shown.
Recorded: 110 bpm
